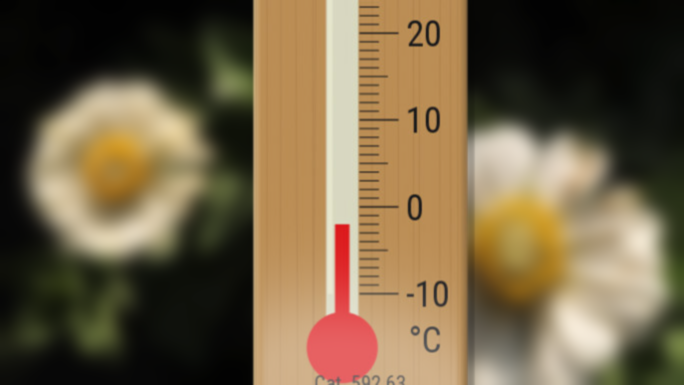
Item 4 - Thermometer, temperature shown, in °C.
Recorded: -2 °C
